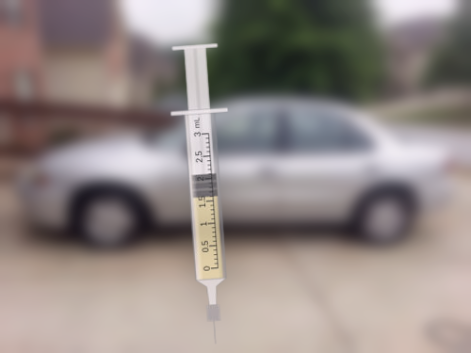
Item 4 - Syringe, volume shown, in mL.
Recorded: 1.6 mL
